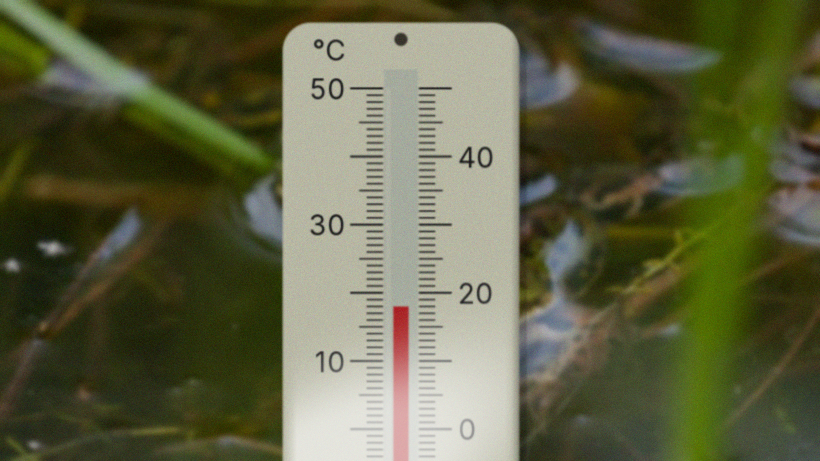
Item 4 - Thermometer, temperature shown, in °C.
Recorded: 18 °C
